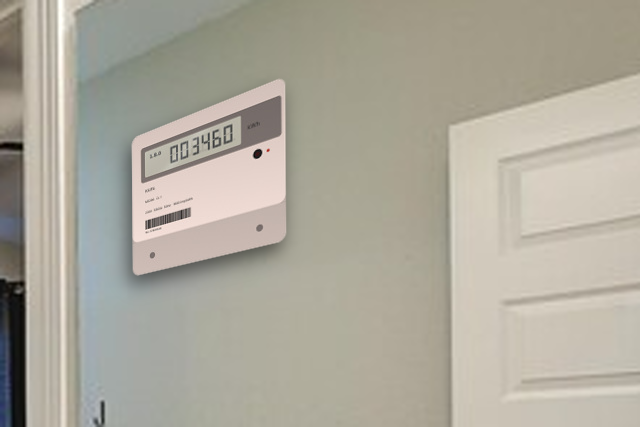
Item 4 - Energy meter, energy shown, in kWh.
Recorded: 3460 kWh
